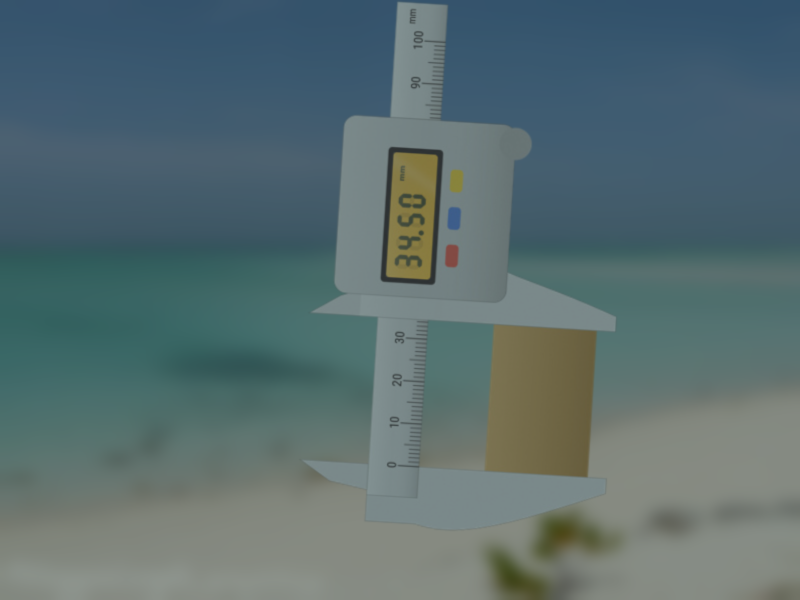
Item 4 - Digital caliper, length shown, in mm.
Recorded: 34.50 mm
